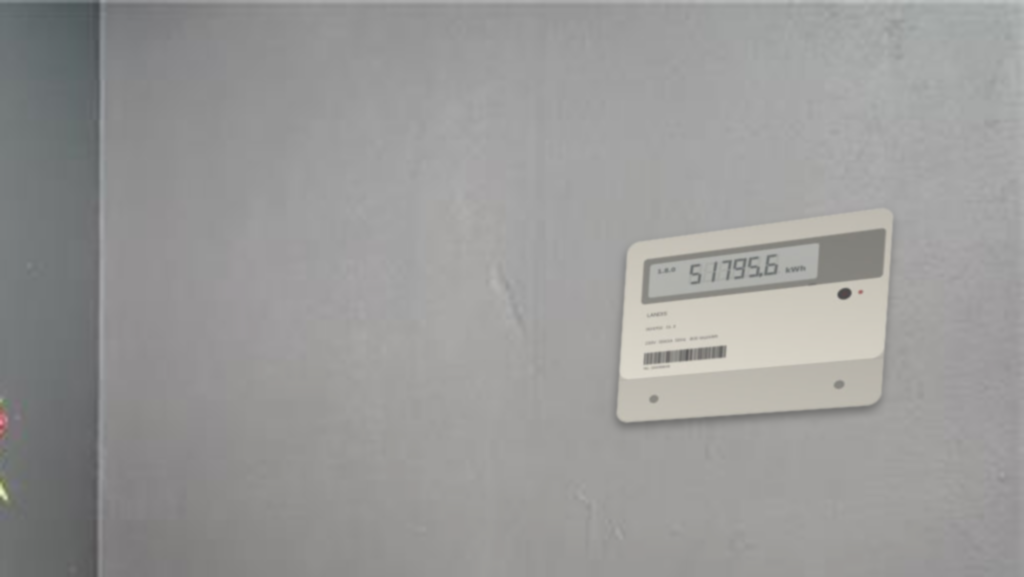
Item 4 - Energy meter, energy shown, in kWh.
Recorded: 51795.6 kWh
